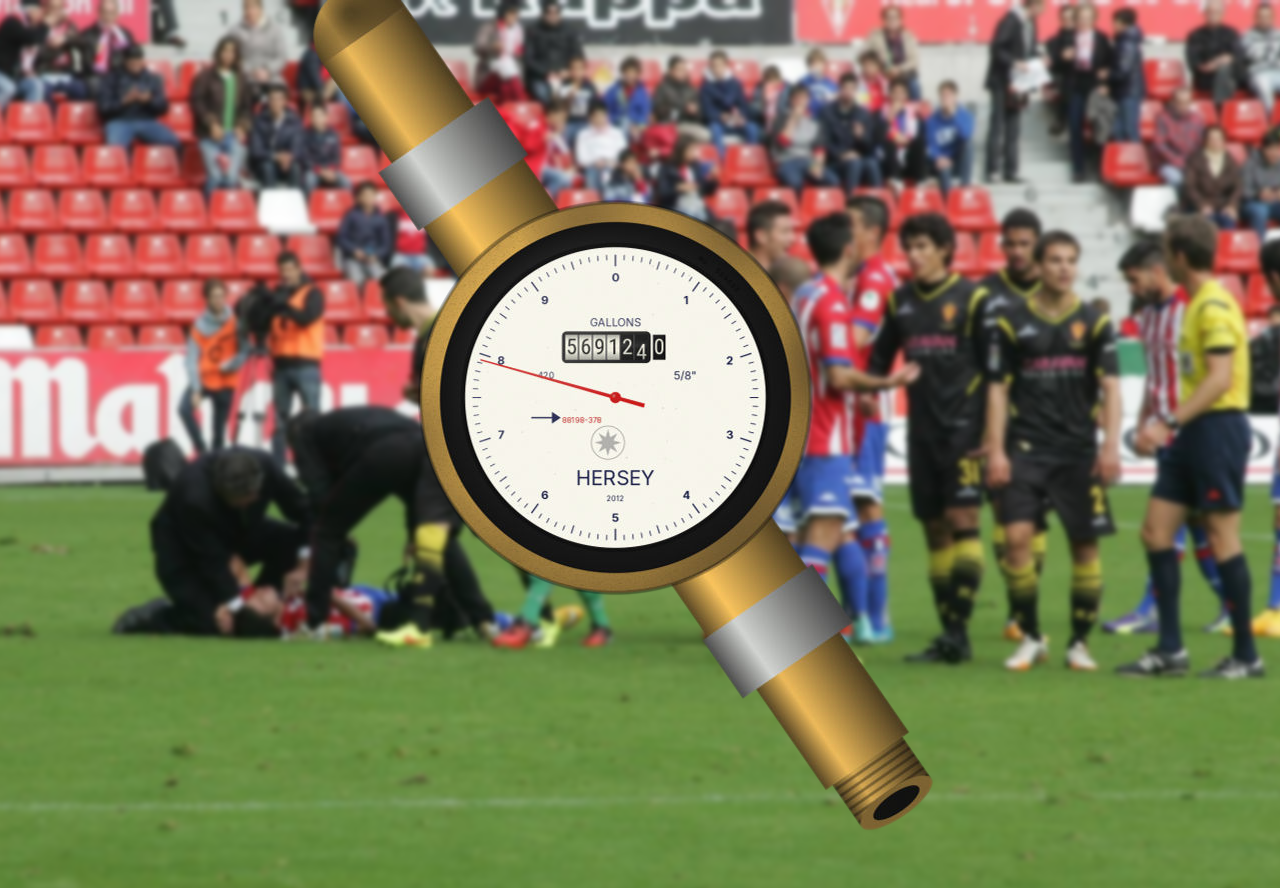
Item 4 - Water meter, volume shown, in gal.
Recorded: 5691237.9 gal
